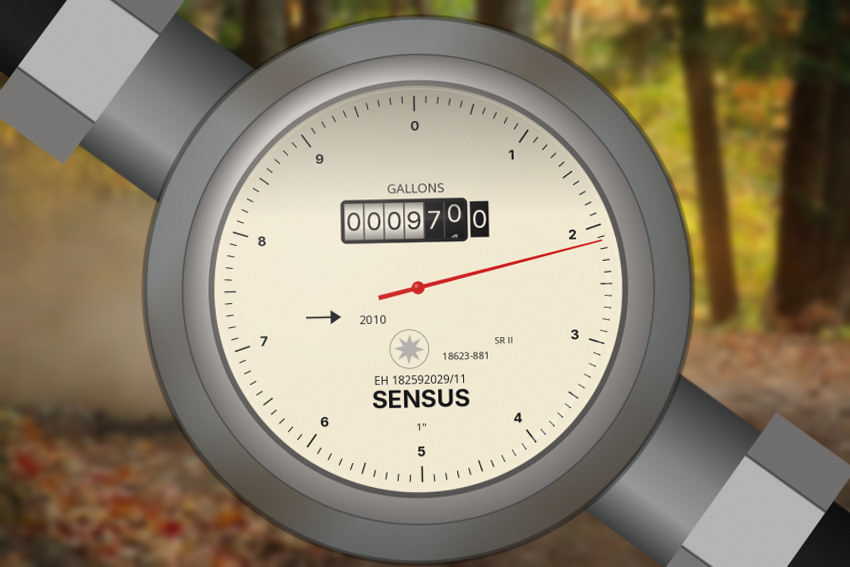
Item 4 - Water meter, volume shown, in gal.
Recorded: 9702.1 gal
